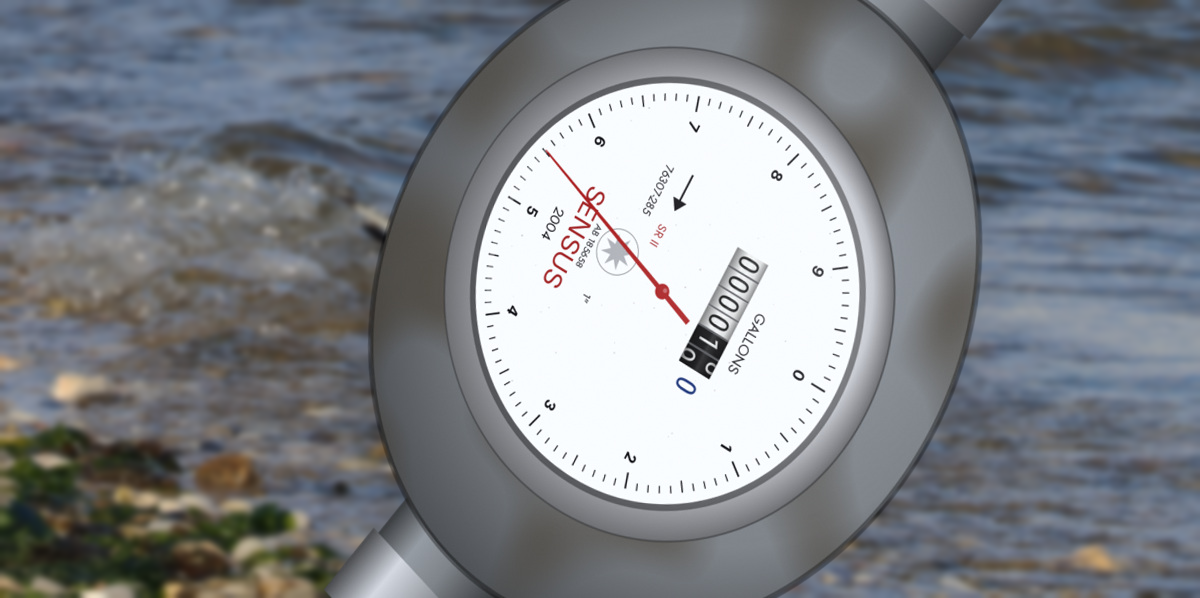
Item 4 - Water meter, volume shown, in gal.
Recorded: 185.5 gal
